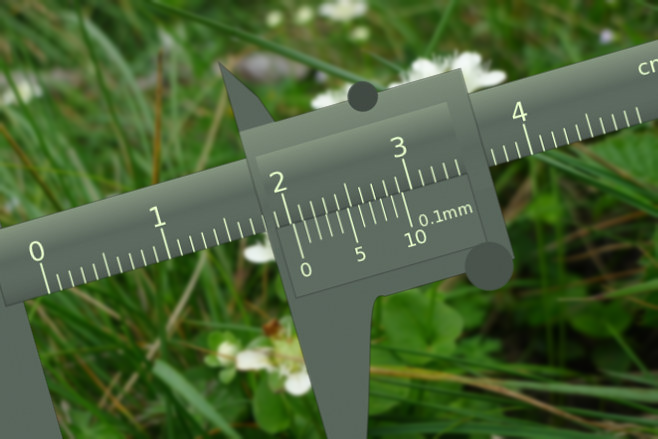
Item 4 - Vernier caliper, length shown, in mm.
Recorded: 20.2 mm
